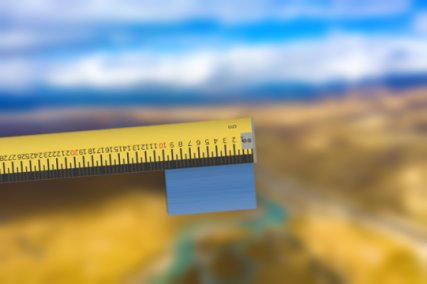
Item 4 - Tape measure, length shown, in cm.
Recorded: 10 cm
